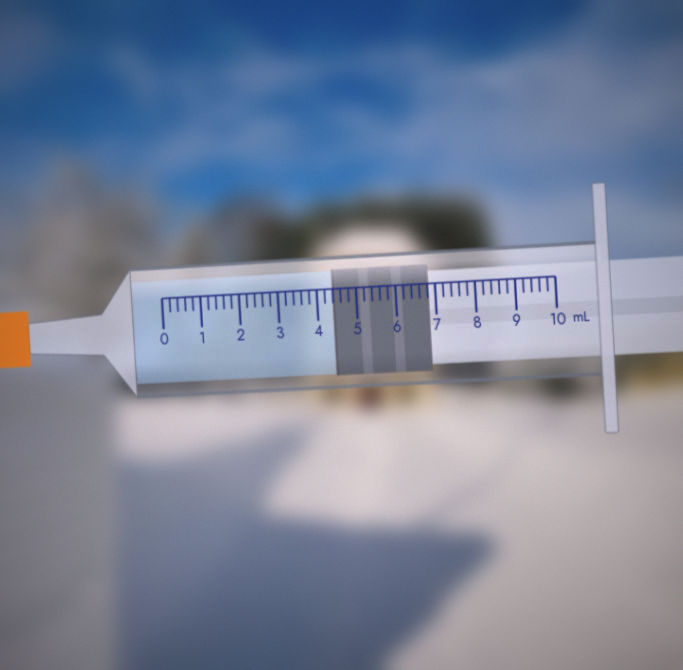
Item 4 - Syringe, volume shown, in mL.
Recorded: 4.4 mL
